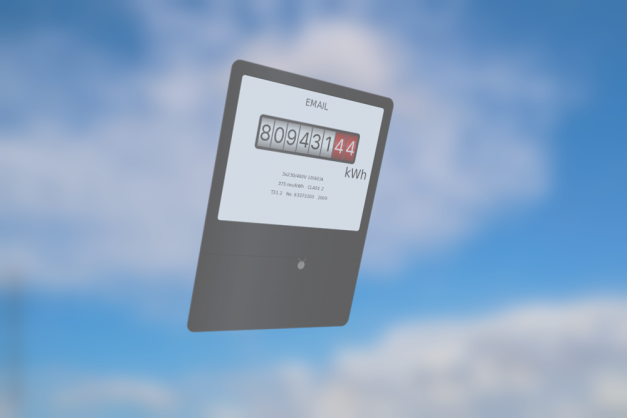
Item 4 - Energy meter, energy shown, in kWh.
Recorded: 809431.44 kWh
